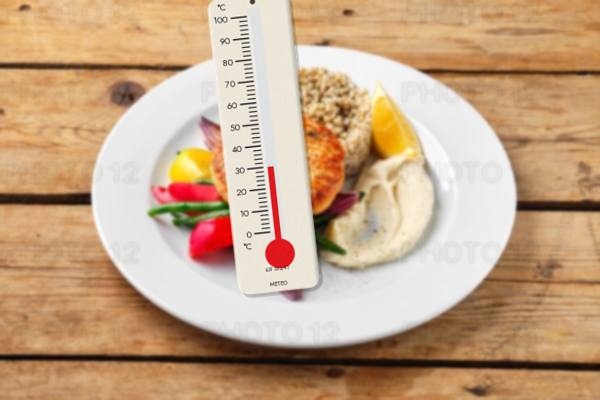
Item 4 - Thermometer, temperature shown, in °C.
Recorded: 30 °C
